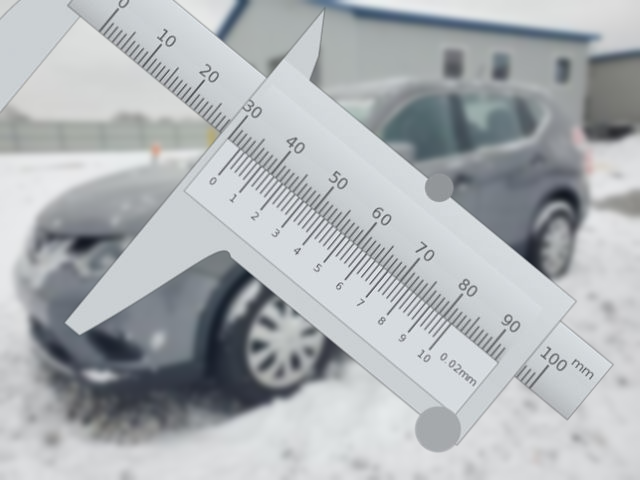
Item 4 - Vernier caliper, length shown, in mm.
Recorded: 32.8 mm
